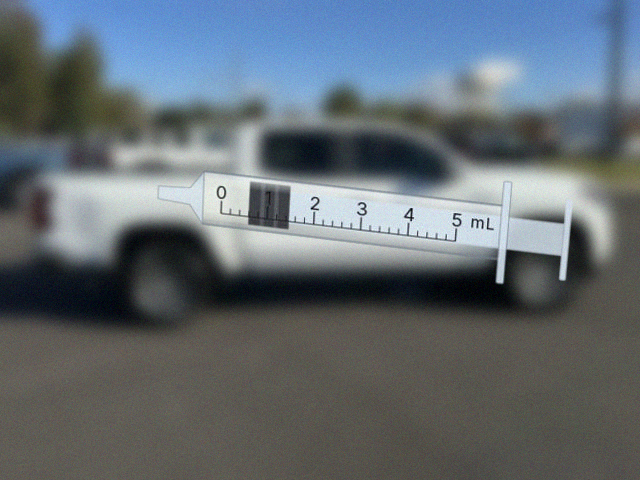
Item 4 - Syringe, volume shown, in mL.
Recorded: 0.6 mL
